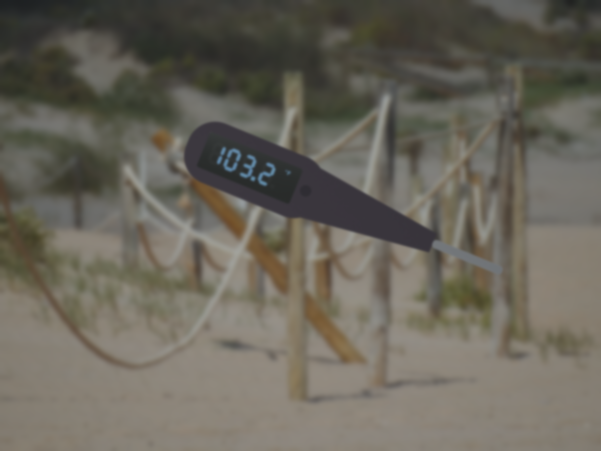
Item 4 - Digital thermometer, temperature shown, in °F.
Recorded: 103.2 °F
